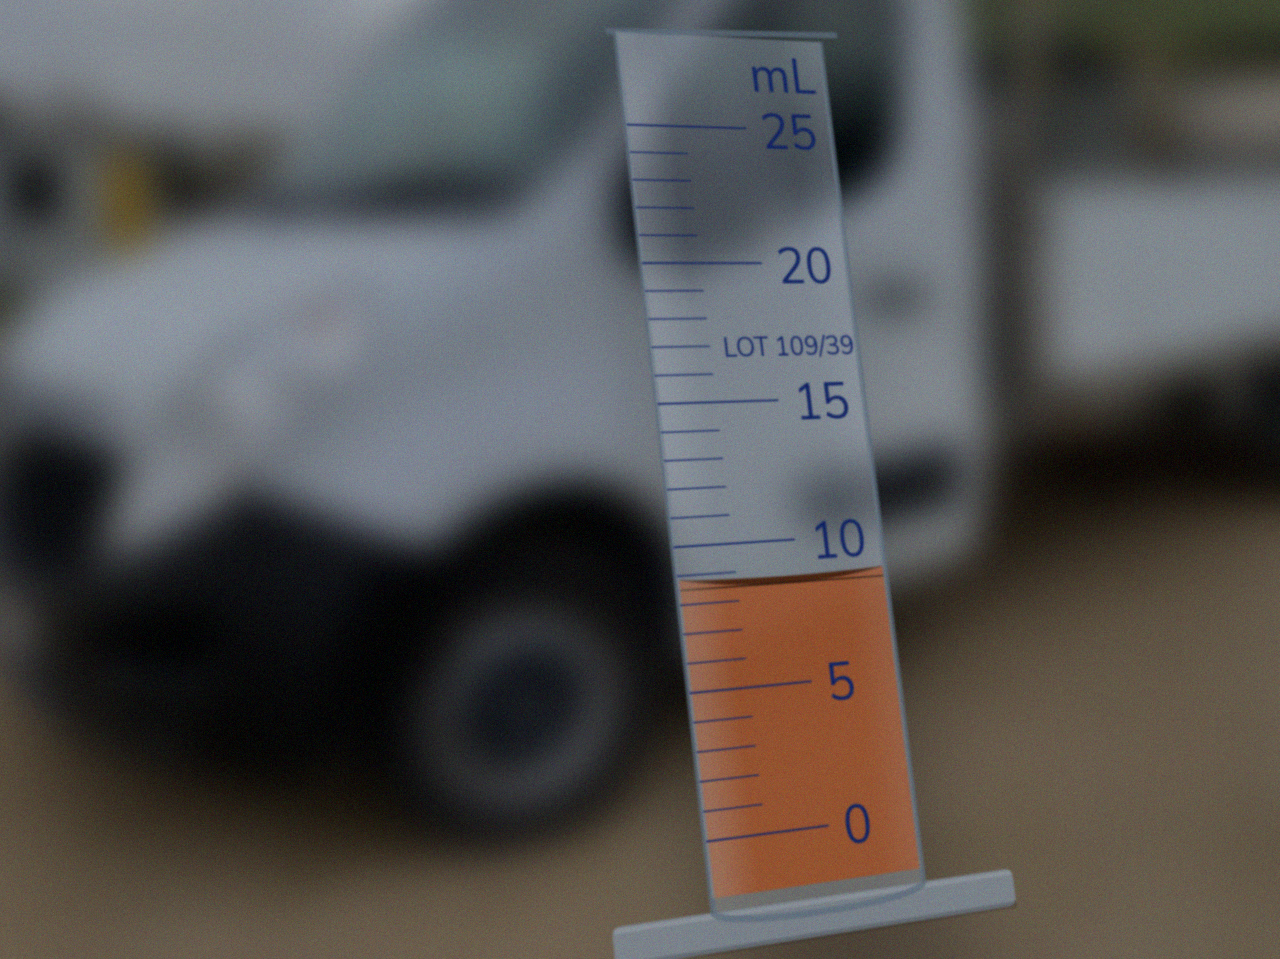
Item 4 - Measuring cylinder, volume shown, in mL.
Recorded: 8.5 mL
